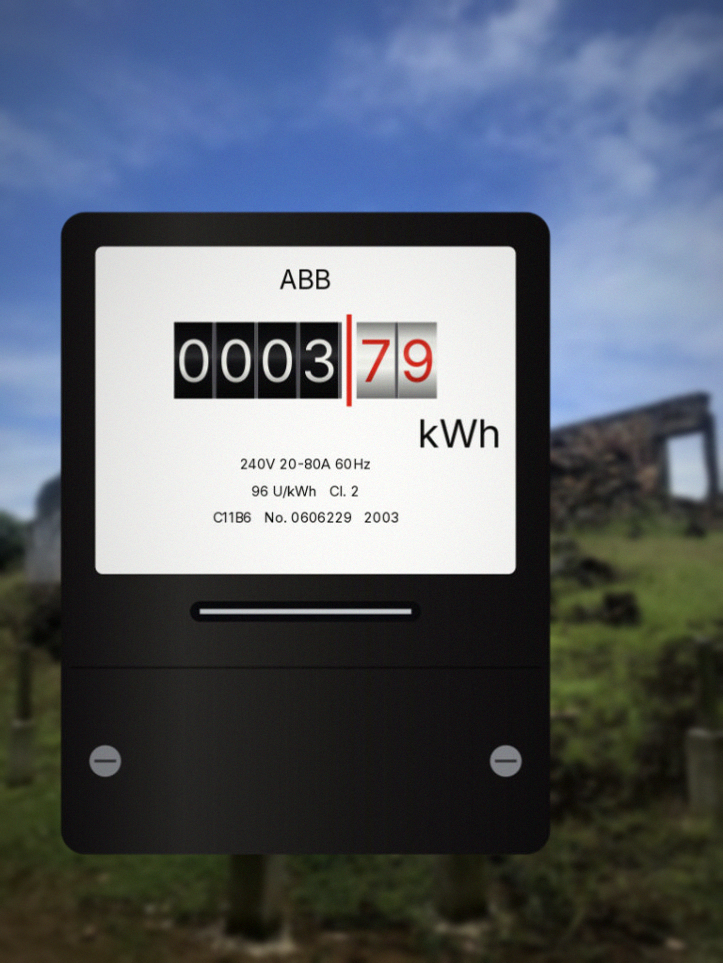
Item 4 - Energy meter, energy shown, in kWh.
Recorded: 3.79 kWh
